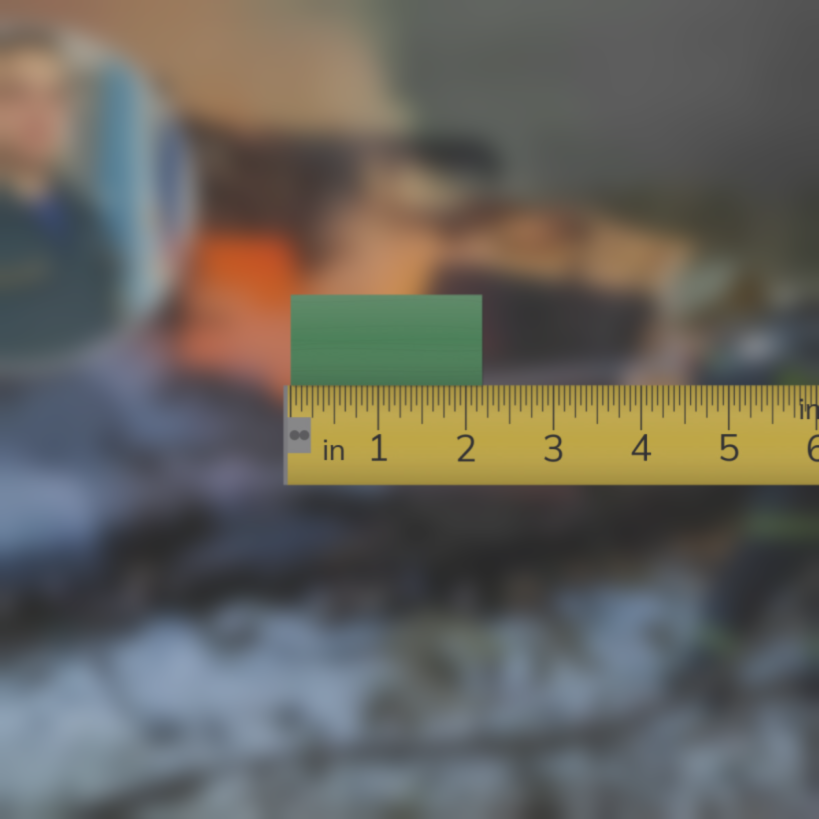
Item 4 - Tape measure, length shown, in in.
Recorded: 2.1875 in
